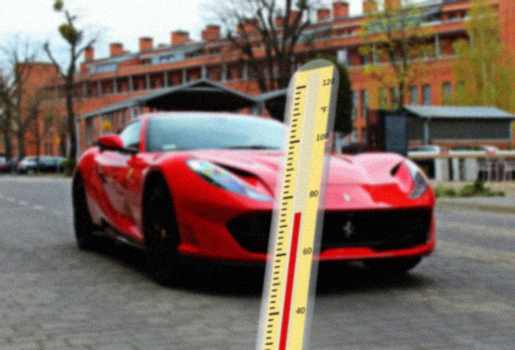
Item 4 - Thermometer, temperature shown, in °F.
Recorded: 74 °F
